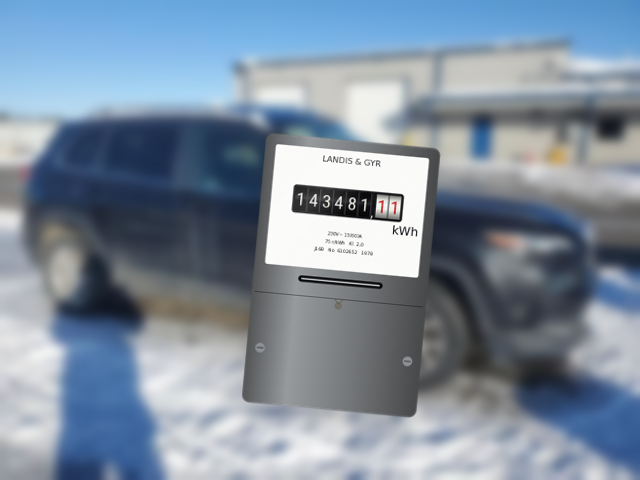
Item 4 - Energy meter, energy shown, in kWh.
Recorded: 143481.11 kWh
